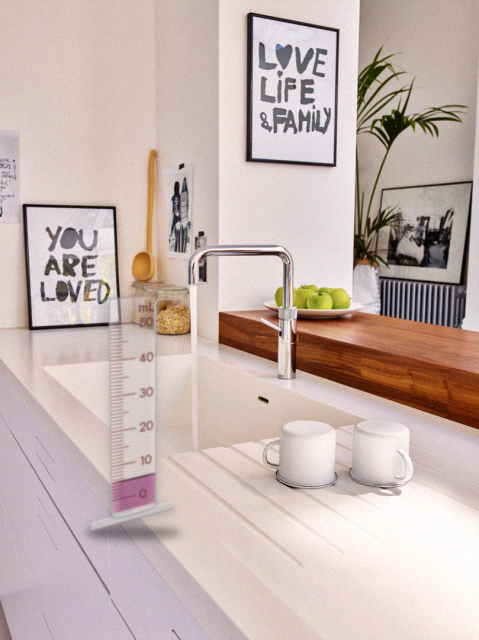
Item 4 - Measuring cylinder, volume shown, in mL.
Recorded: 5 mL
